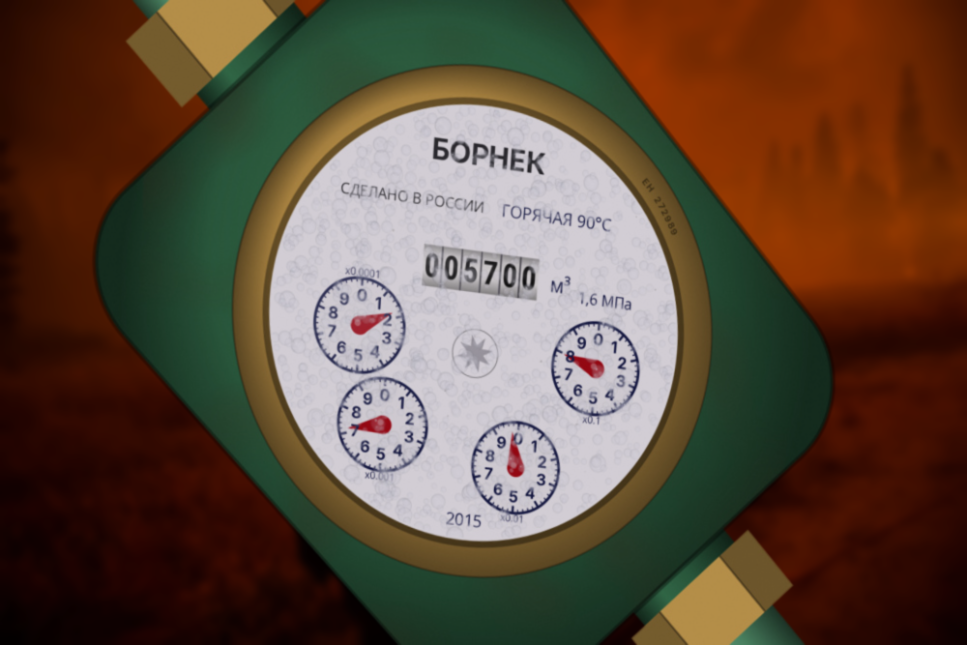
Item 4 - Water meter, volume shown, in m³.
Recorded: 5700.7971 m³
